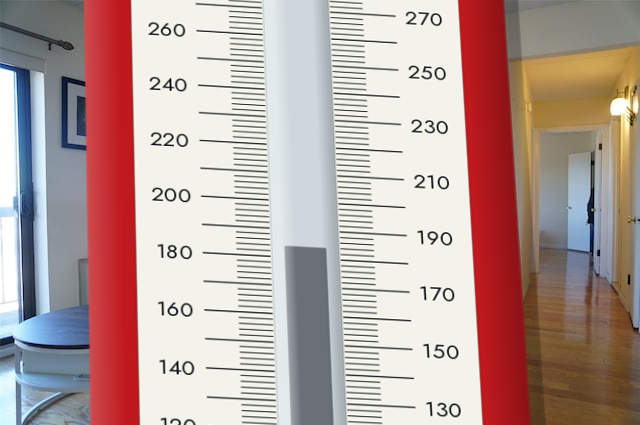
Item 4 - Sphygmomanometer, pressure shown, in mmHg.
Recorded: 184 mmHg
